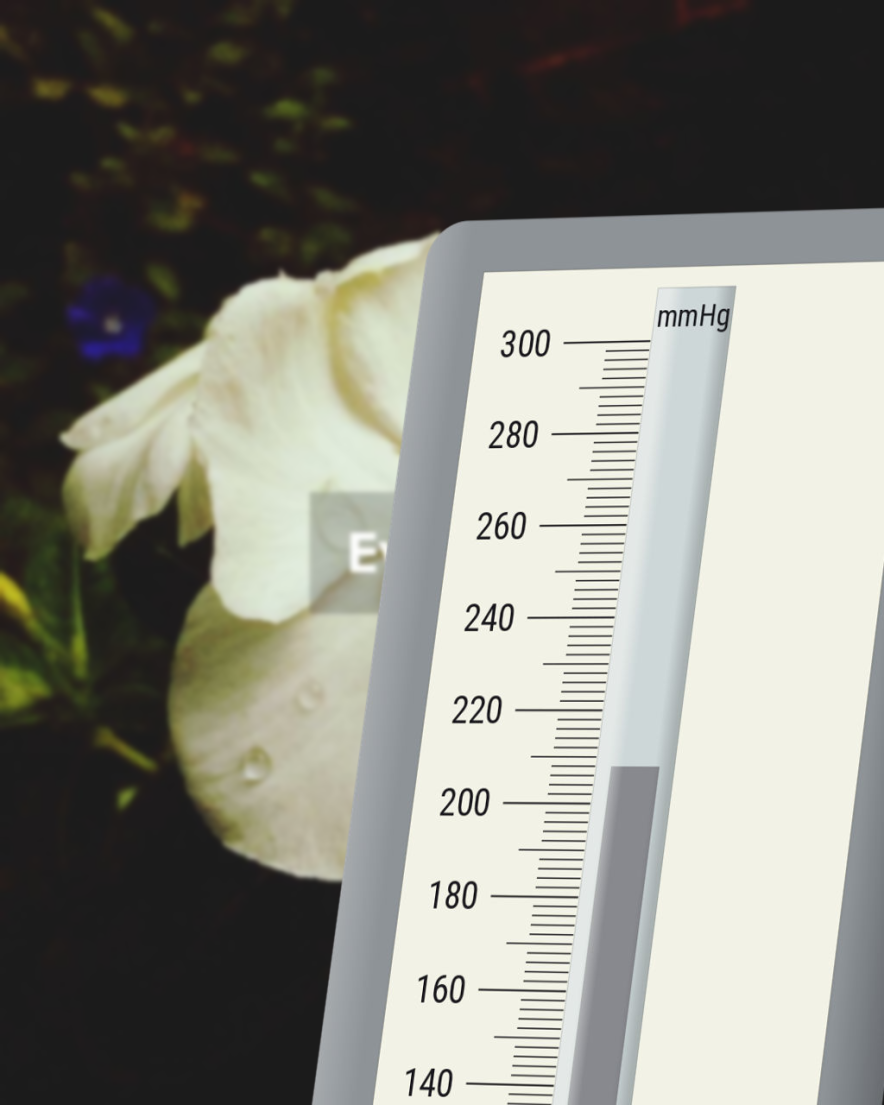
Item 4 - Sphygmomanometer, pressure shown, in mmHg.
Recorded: 208 mmHg
